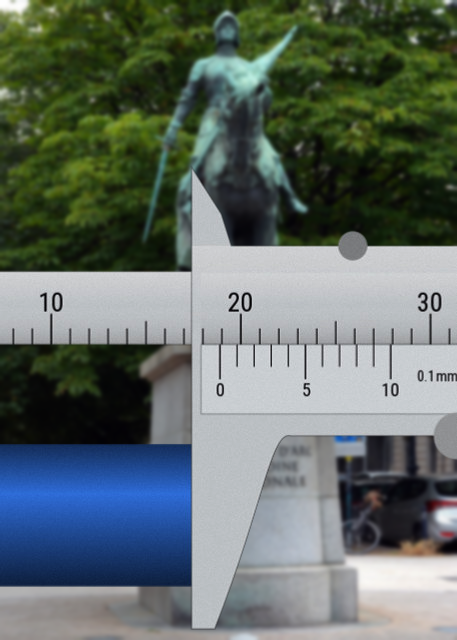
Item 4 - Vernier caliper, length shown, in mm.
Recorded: 18.9 mm
